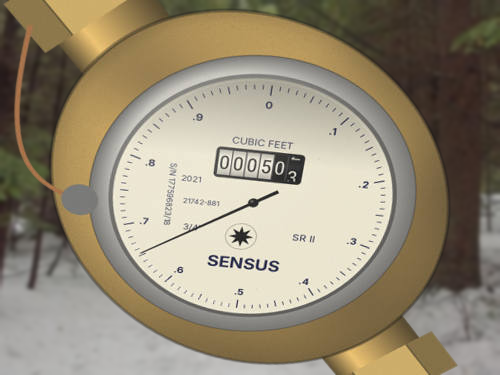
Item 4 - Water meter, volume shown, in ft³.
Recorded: 502.65 ft³
